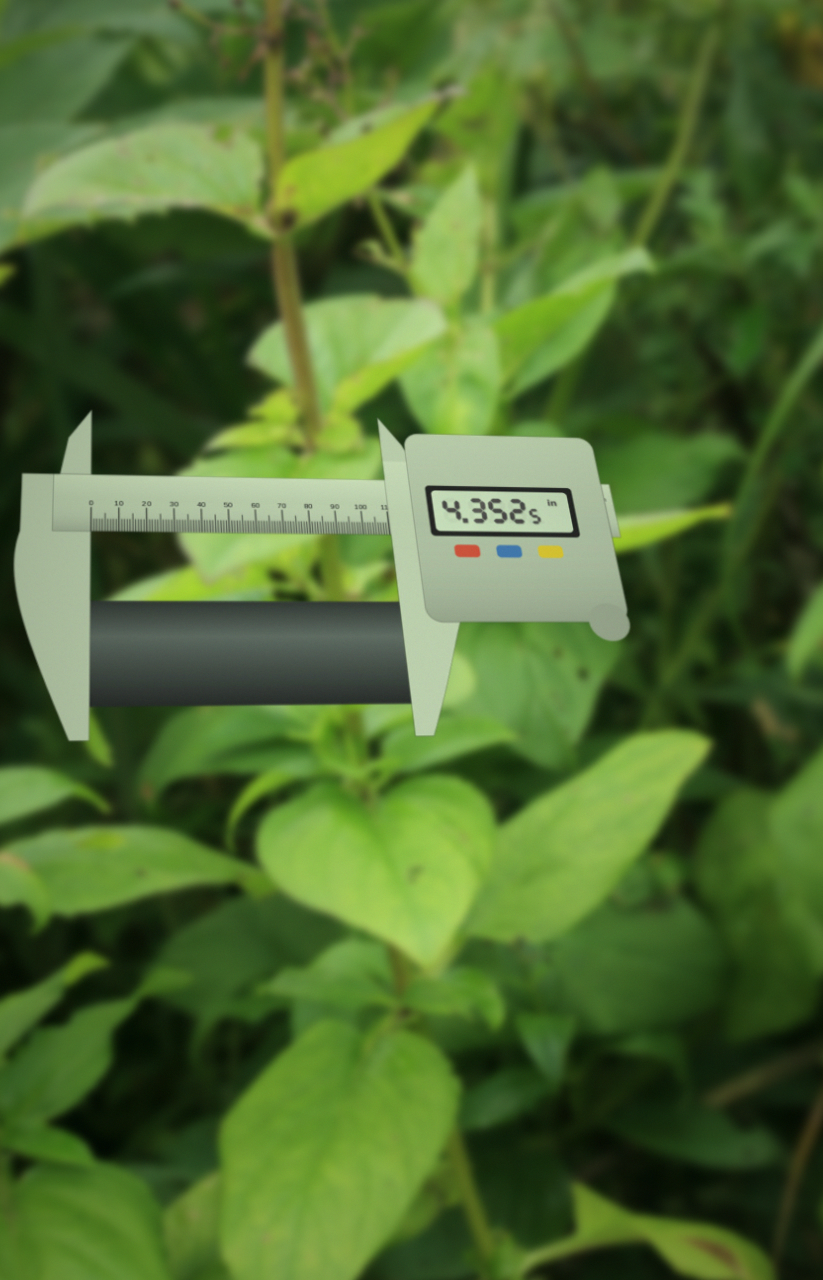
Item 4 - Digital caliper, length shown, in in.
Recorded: 4.3525 in
